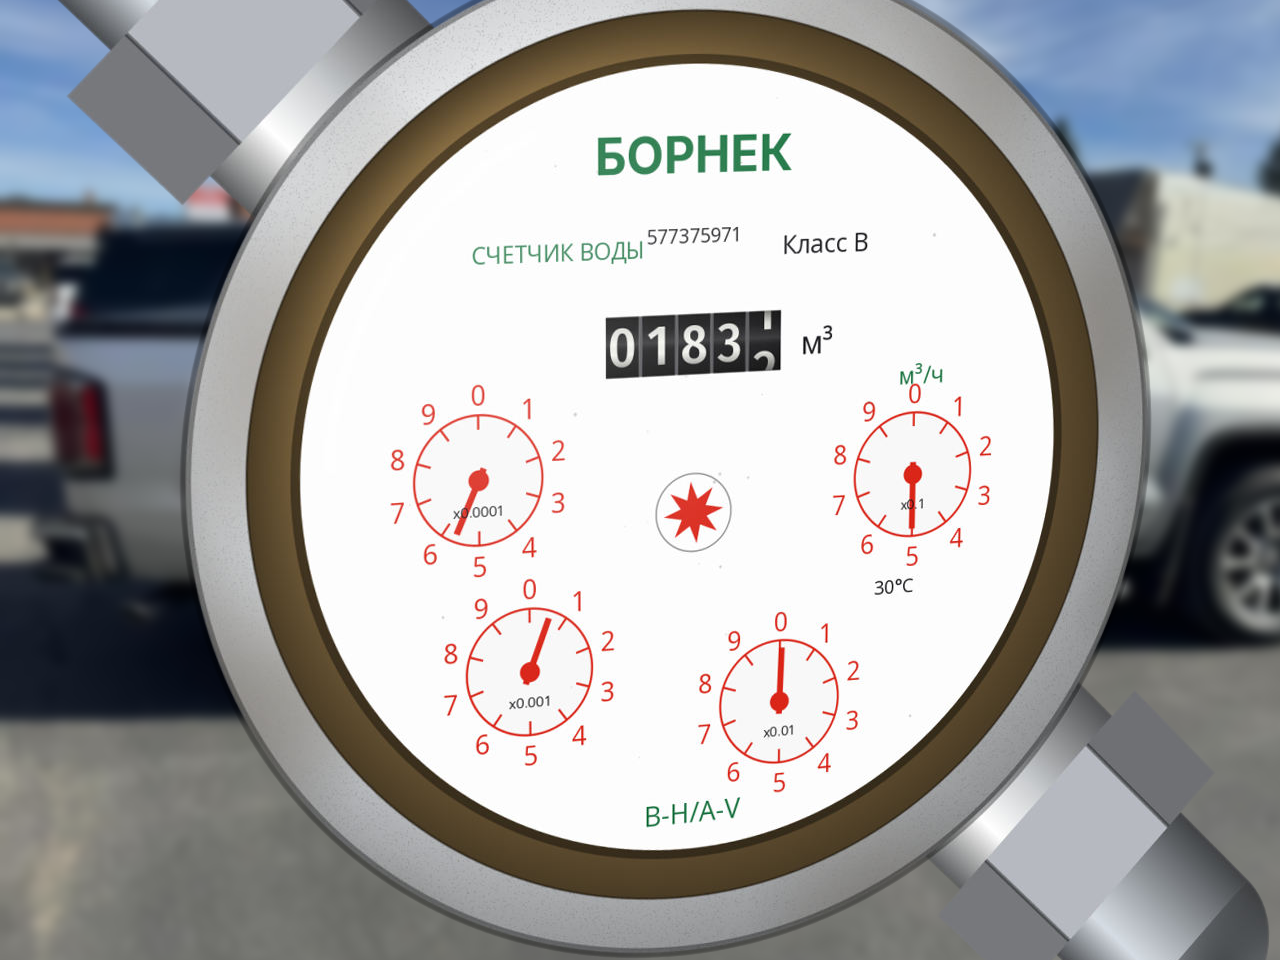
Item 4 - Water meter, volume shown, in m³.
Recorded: 1831.5005 m³
